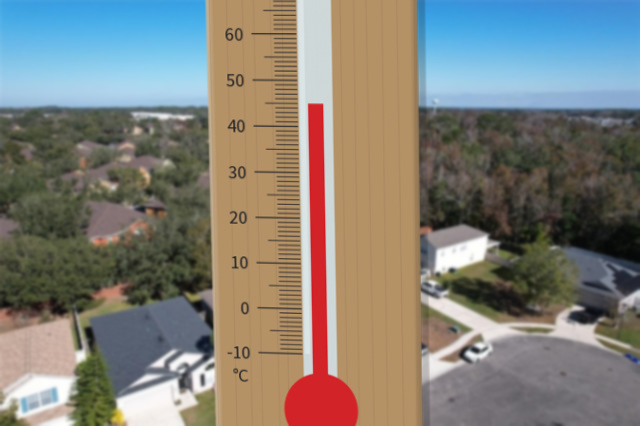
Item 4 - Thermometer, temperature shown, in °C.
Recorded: 45 °C
